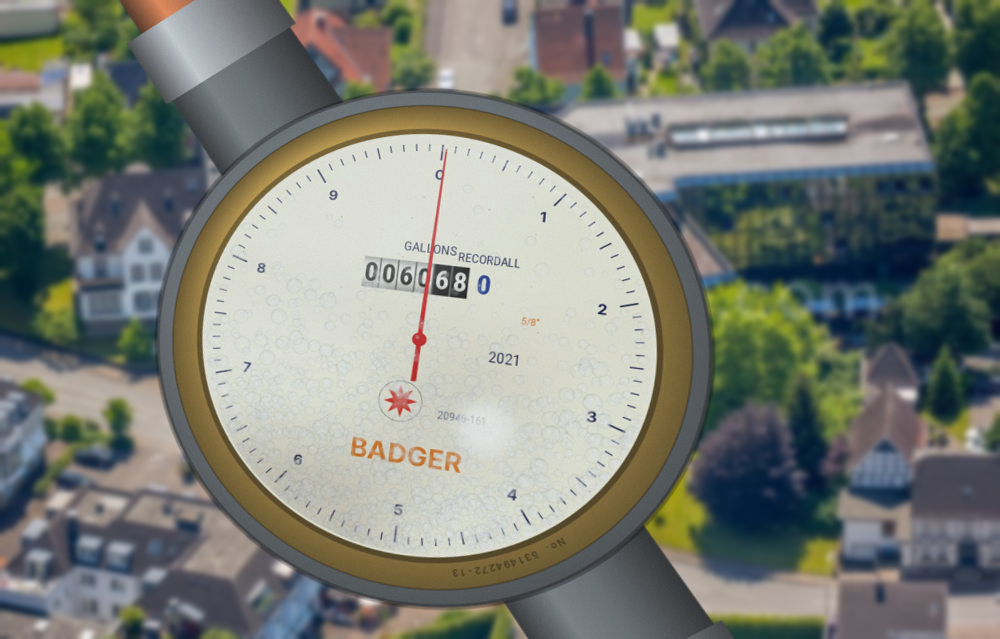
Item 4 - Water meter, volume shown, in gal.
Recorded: 60680.0 gal
